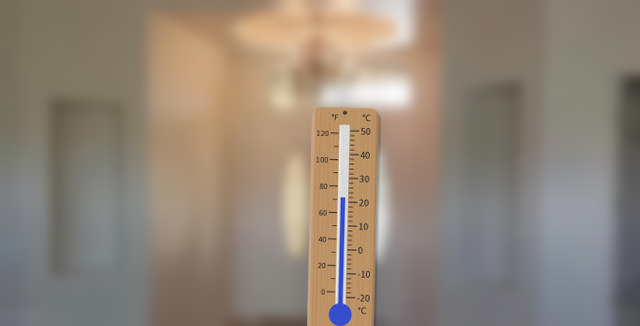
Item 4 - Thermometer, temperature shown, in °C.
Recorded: 22 °C
